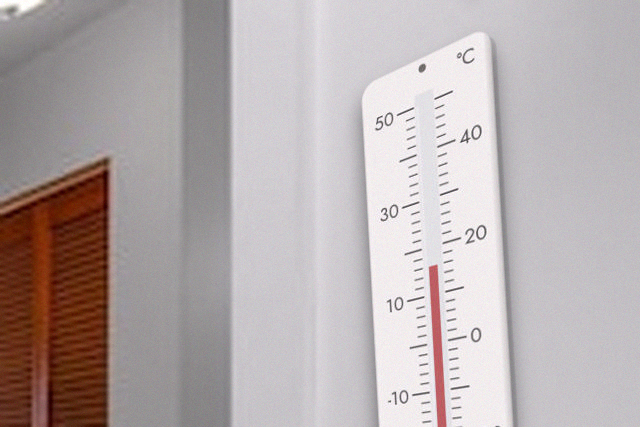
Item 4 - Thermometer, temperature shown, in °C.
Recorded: 16 °C
